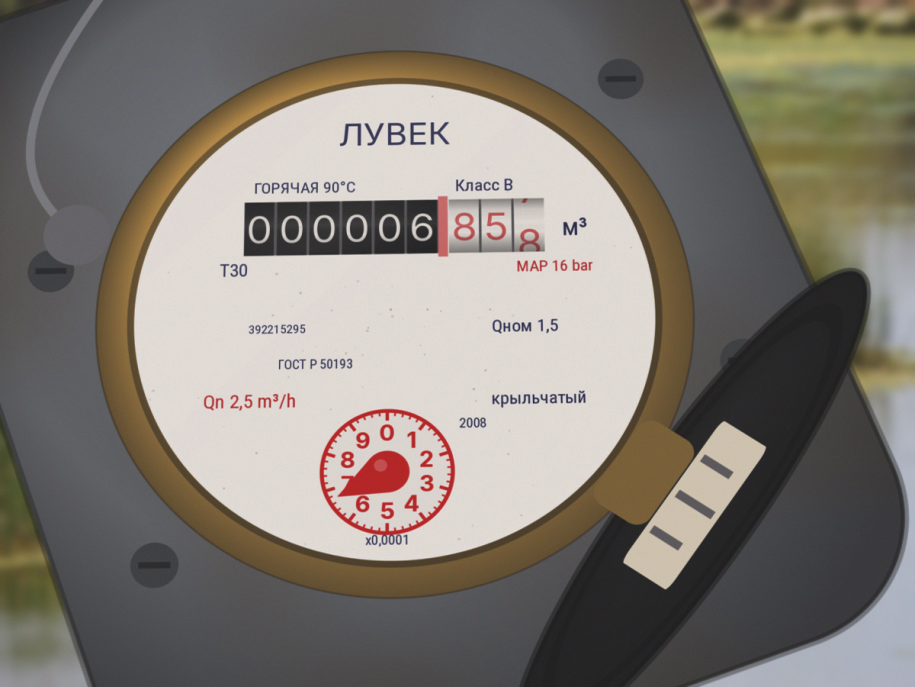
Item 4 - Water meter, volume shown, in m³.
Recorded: 6.8576 m³
